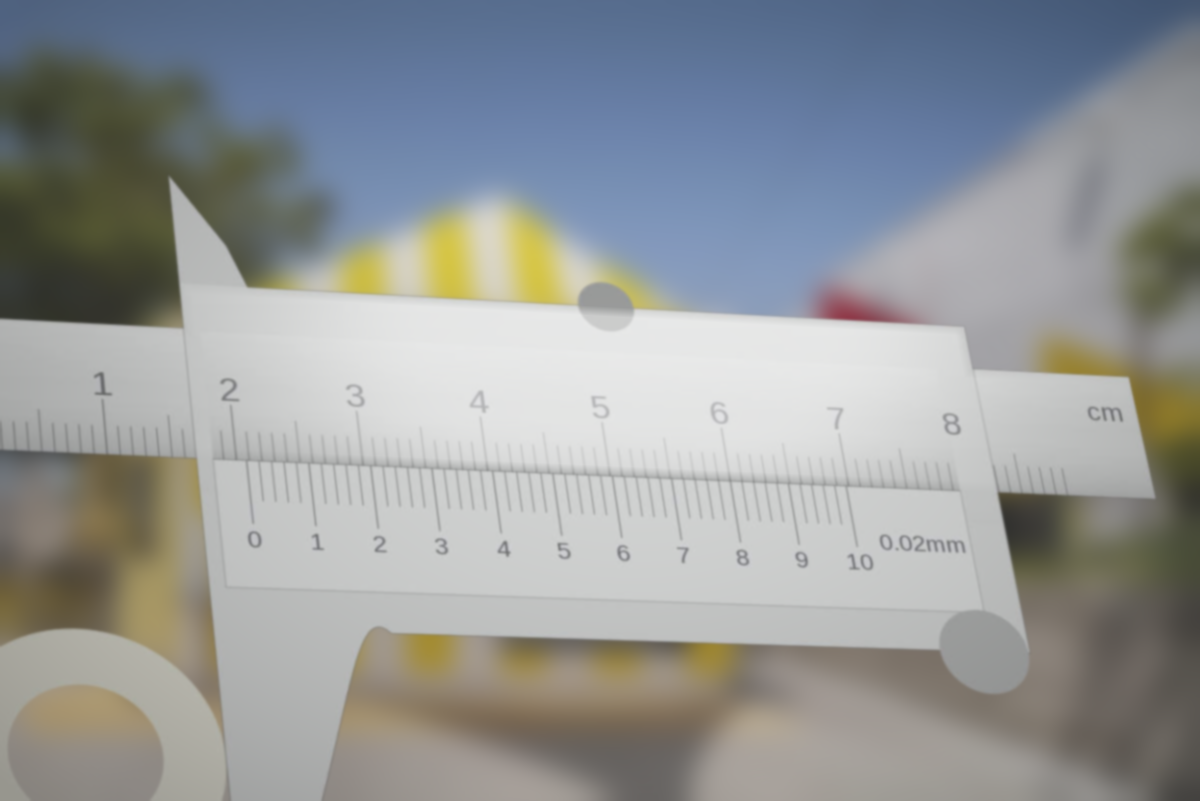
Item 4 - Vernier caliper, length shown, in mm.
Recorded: 20.8 mm
